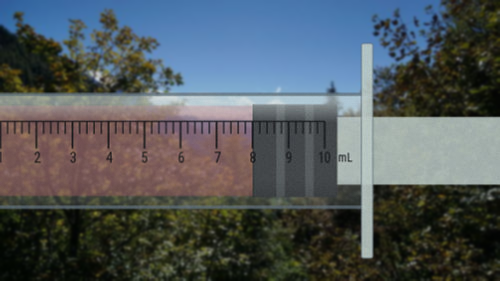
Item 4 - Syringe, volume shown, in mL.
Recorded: 8 mL
